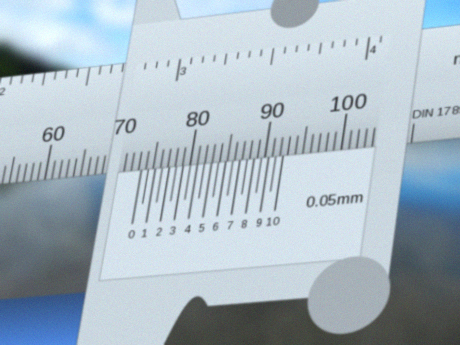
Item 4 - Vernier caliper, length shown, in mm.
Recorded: 73.4 mm
